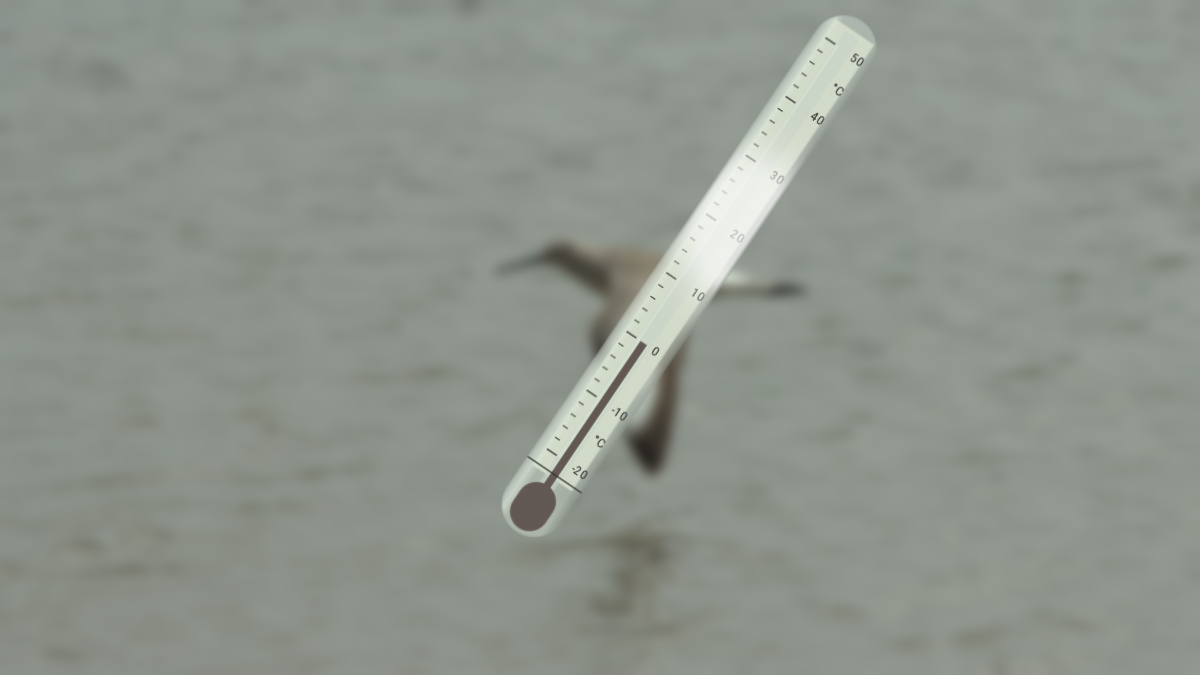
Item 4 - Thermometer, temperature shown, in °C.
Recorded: 0 °C
